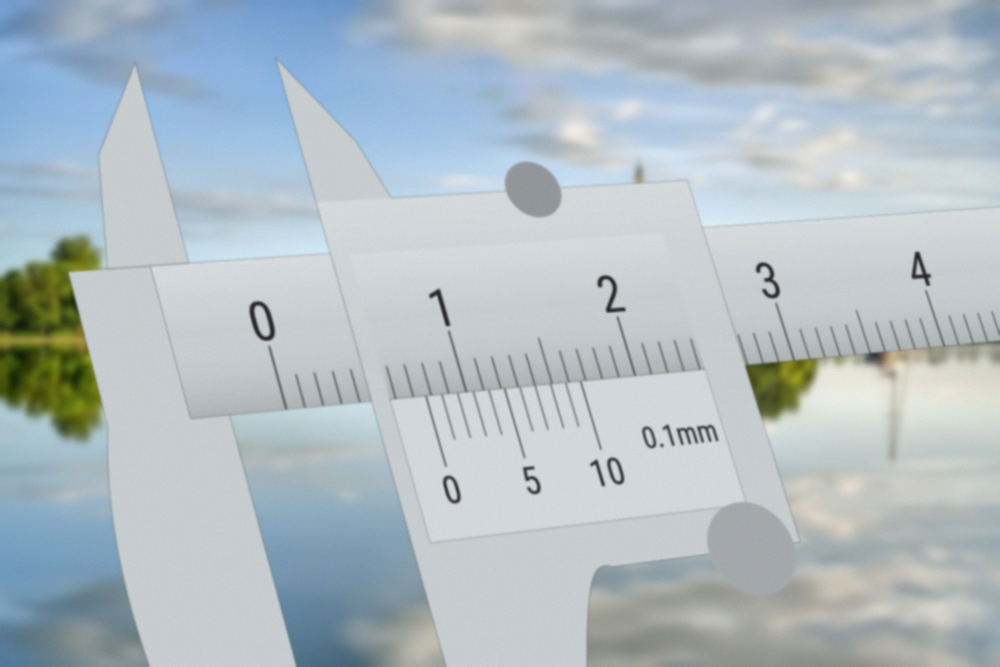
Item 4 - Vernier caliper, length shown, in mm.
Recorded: 7.7 mm
